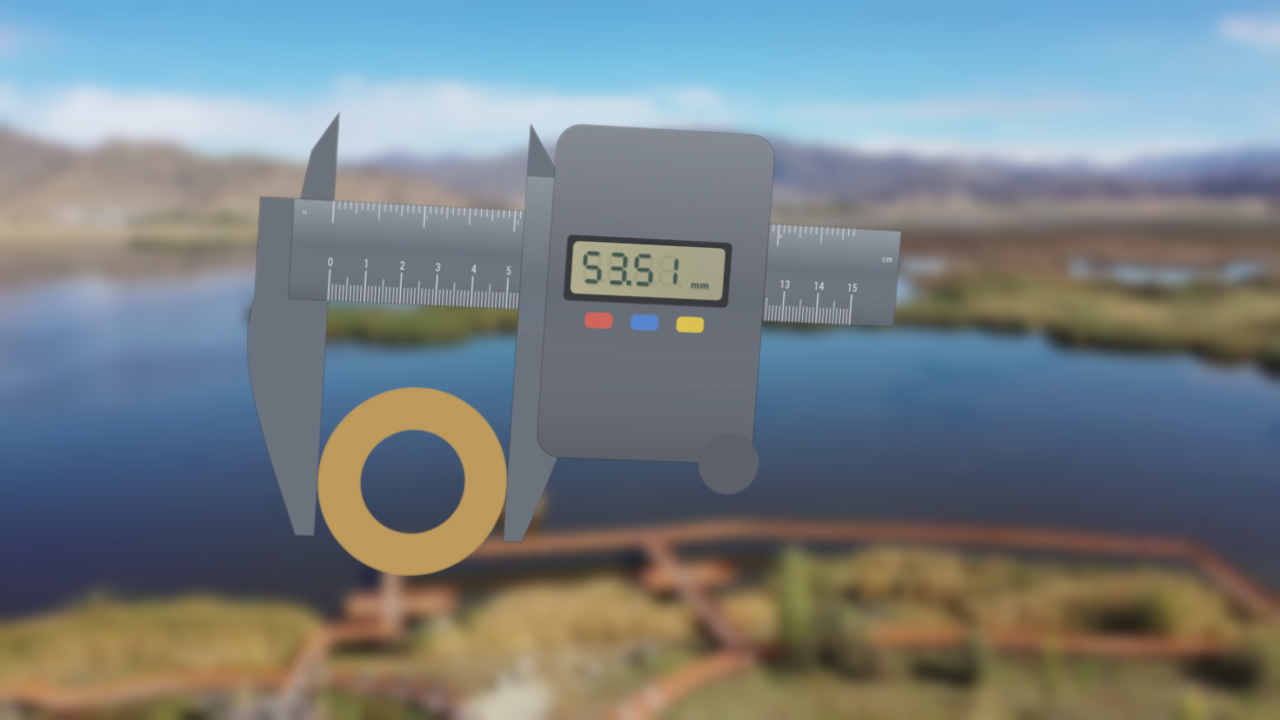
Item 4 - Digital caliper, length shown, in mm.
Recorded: 53.51 mm
